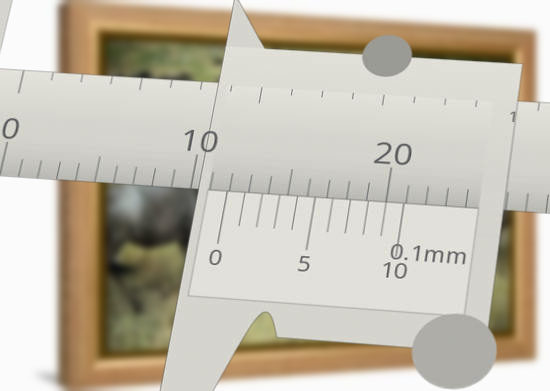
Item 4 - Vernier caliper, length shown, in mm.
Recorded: 11.9 mm
